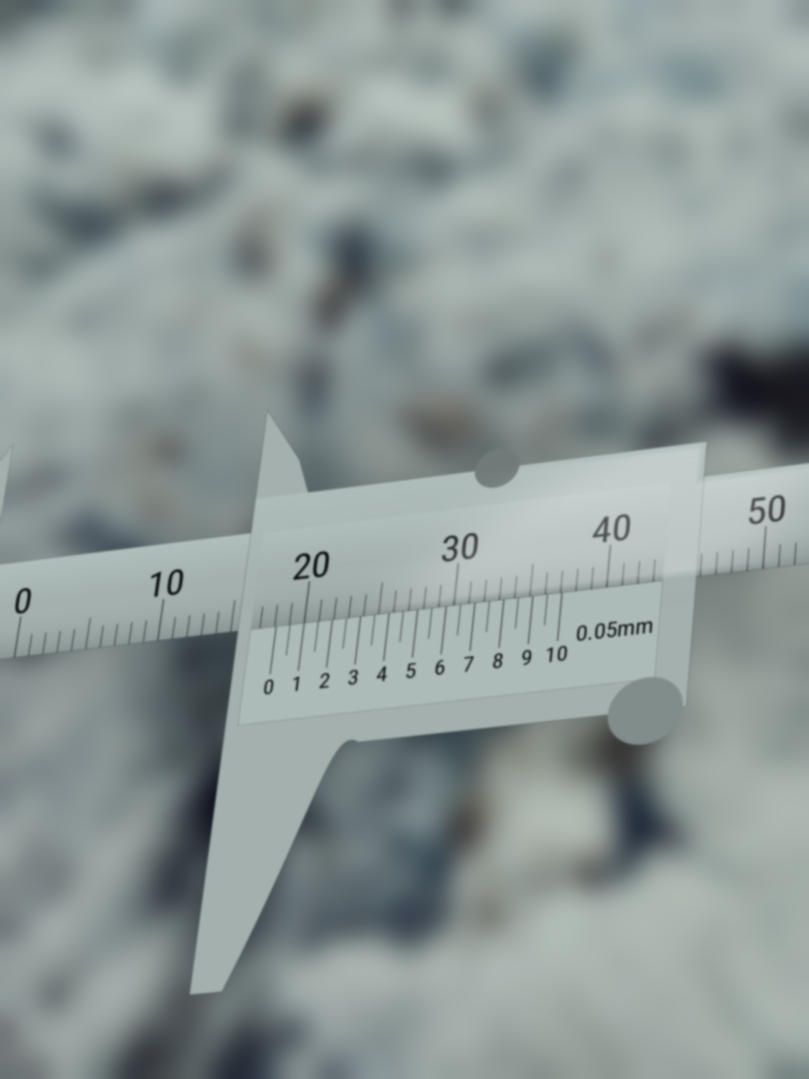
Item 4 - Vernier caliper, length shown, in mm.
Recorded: 18.1 mm
